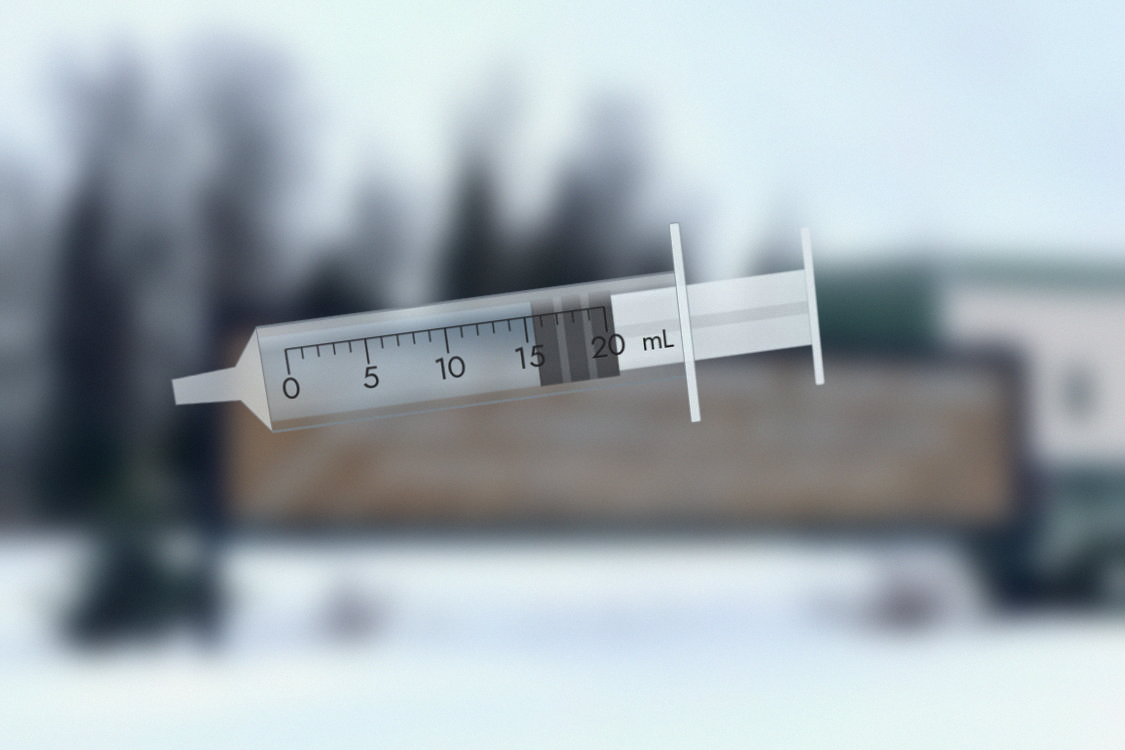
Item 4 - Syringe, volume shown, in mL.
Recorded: 15.5 mL
